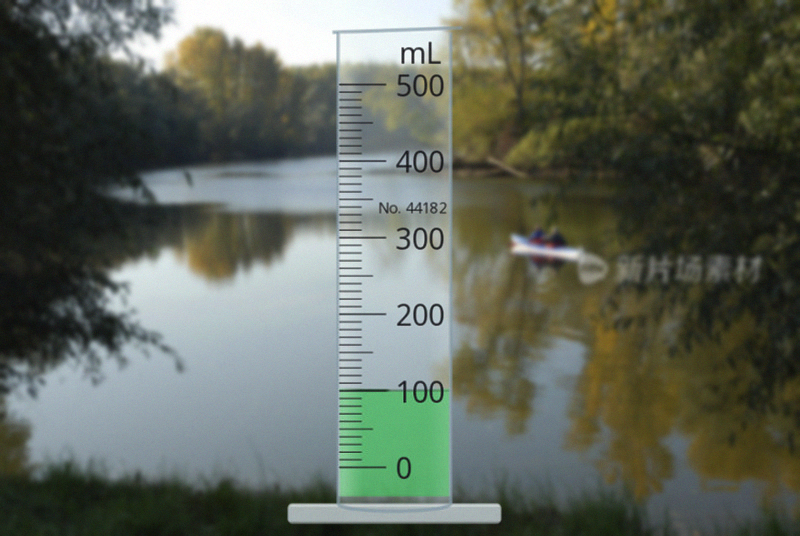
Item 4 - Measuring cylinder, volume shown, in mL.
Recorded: 100 mL
